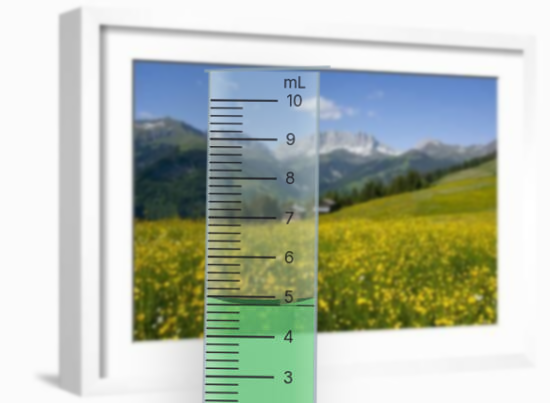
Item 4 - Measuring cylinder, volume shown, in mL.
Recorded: 4.8 mL
